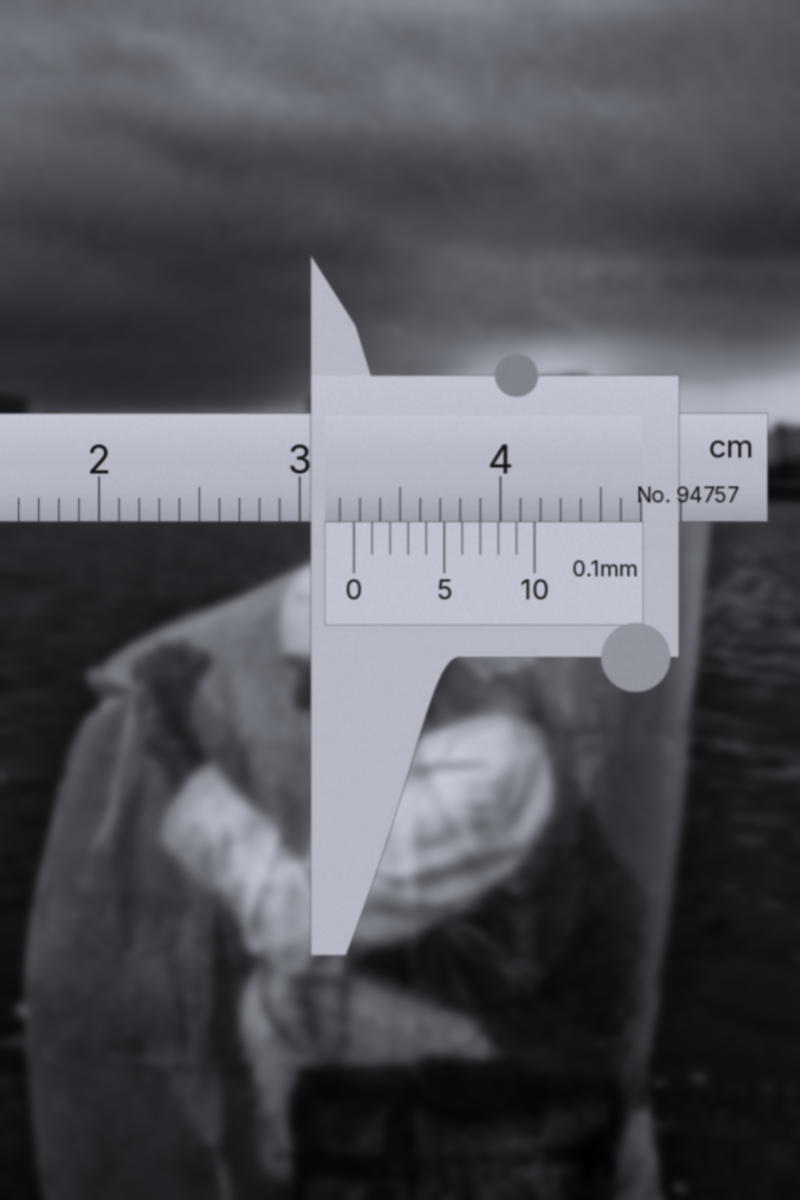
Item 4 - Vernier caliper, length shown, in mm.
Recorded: 32.7 mm
